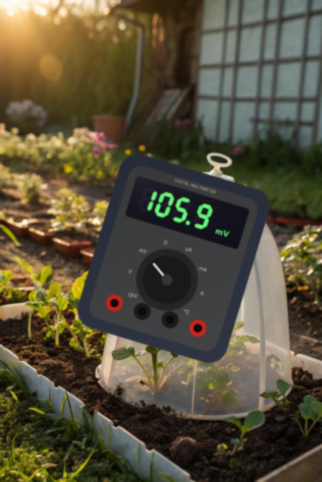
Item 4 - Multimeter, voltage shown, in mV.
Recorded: 105.9 mV
